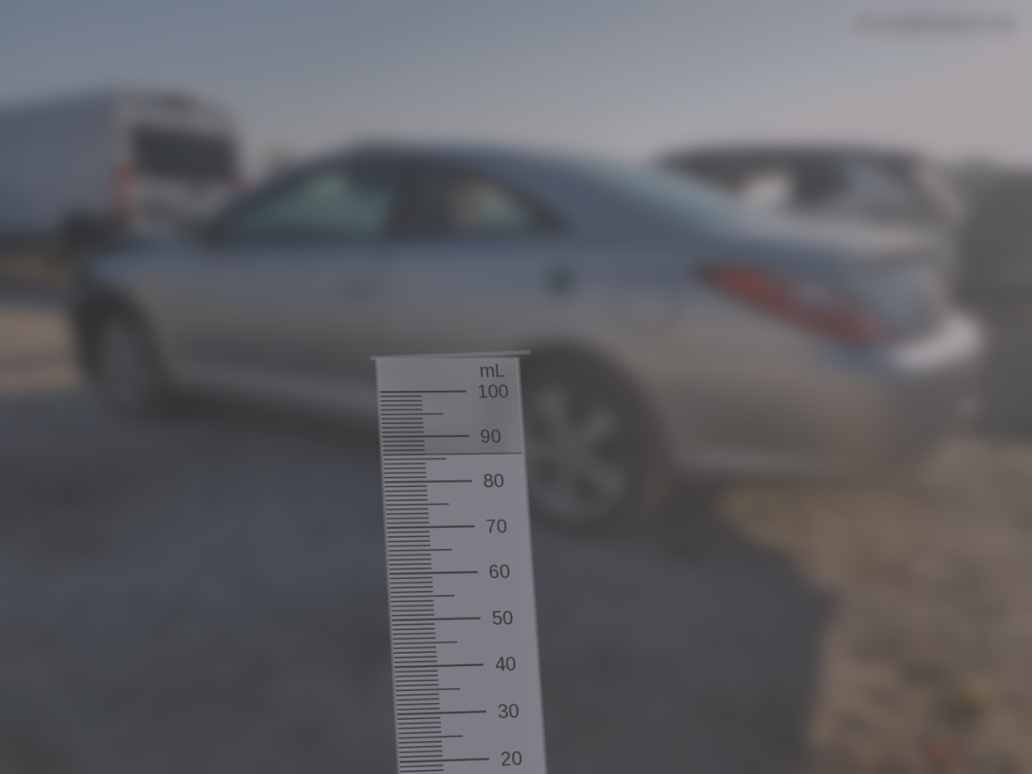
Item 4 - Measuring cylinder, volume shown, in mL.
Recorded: 86 mL
